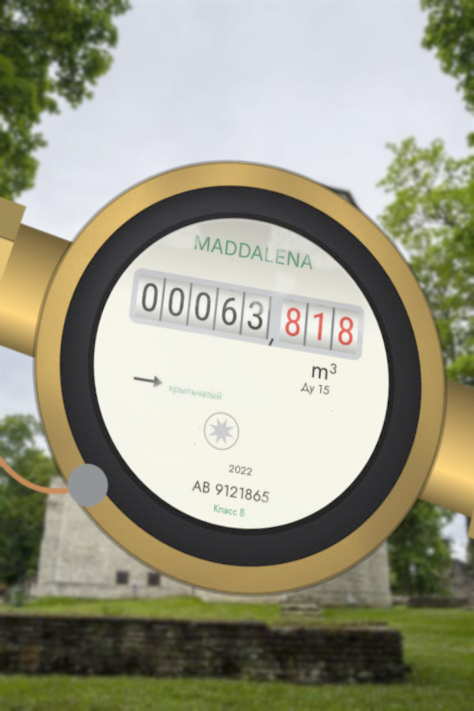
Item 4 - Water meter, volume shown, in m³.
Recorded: 63.818 m³
